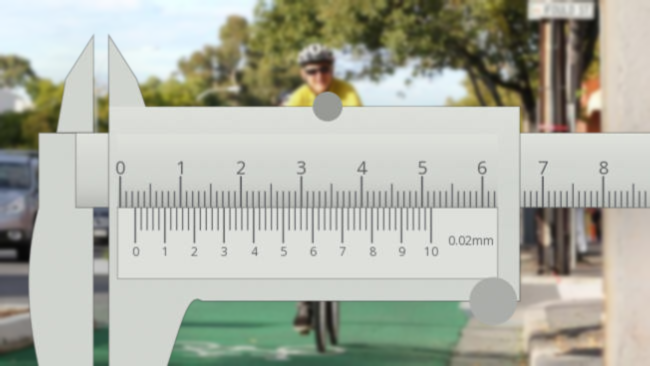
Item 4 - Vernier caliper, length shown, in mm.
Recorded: 2.5 mm
